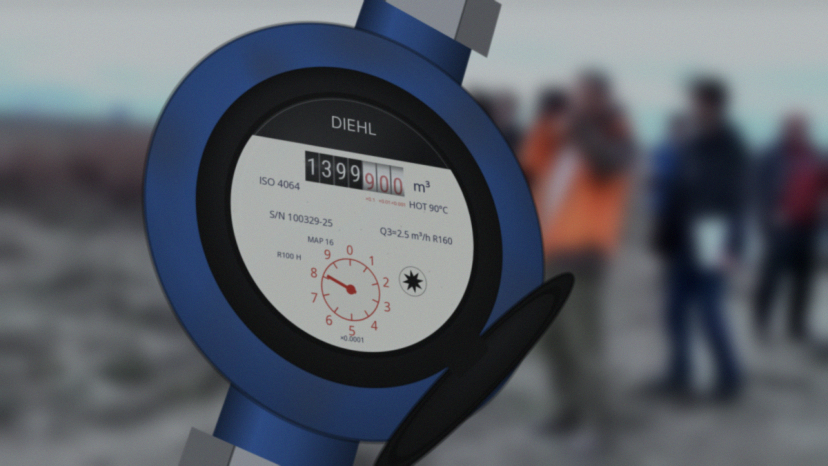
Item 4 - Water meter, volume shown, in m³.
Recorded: 1399.8998 m³
